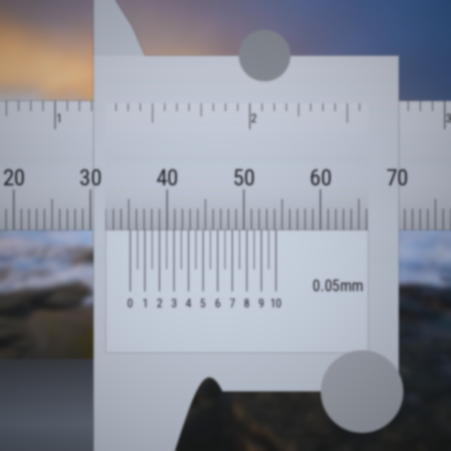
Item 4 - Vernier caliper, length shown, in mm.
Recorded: 35.2 mm
